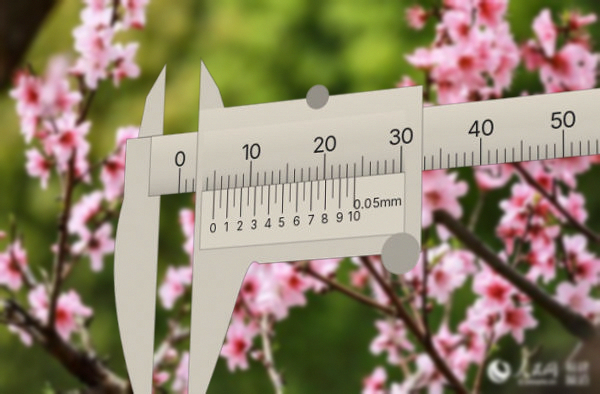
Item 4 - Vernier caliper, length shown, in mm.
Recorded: 5.0 mm
